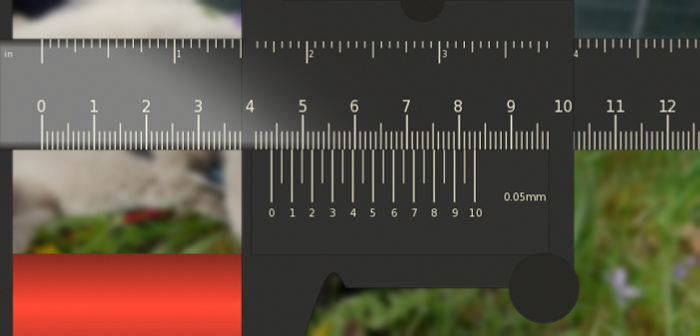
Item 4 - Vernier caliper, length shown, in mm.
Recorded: 44.0 mm
